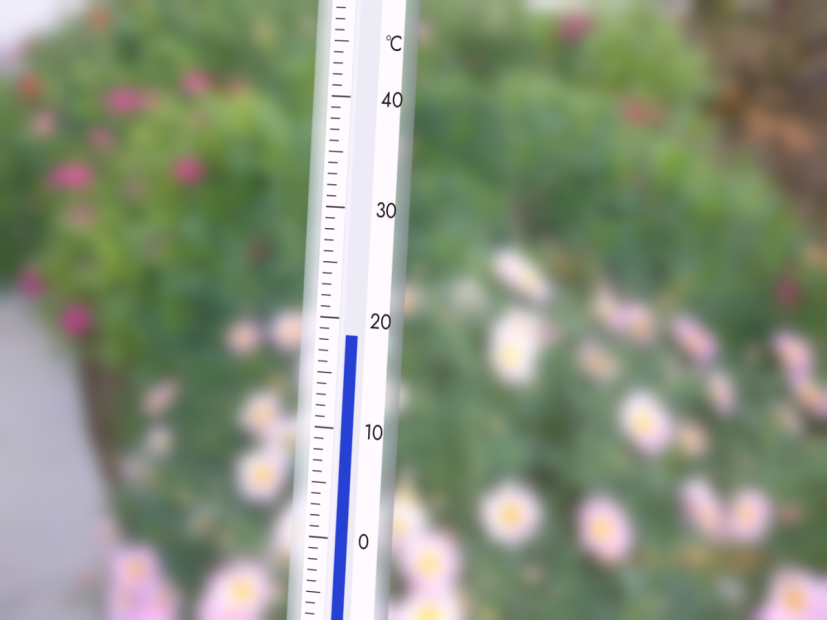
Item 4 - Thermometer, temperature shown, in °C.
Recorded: 18.5 °C
